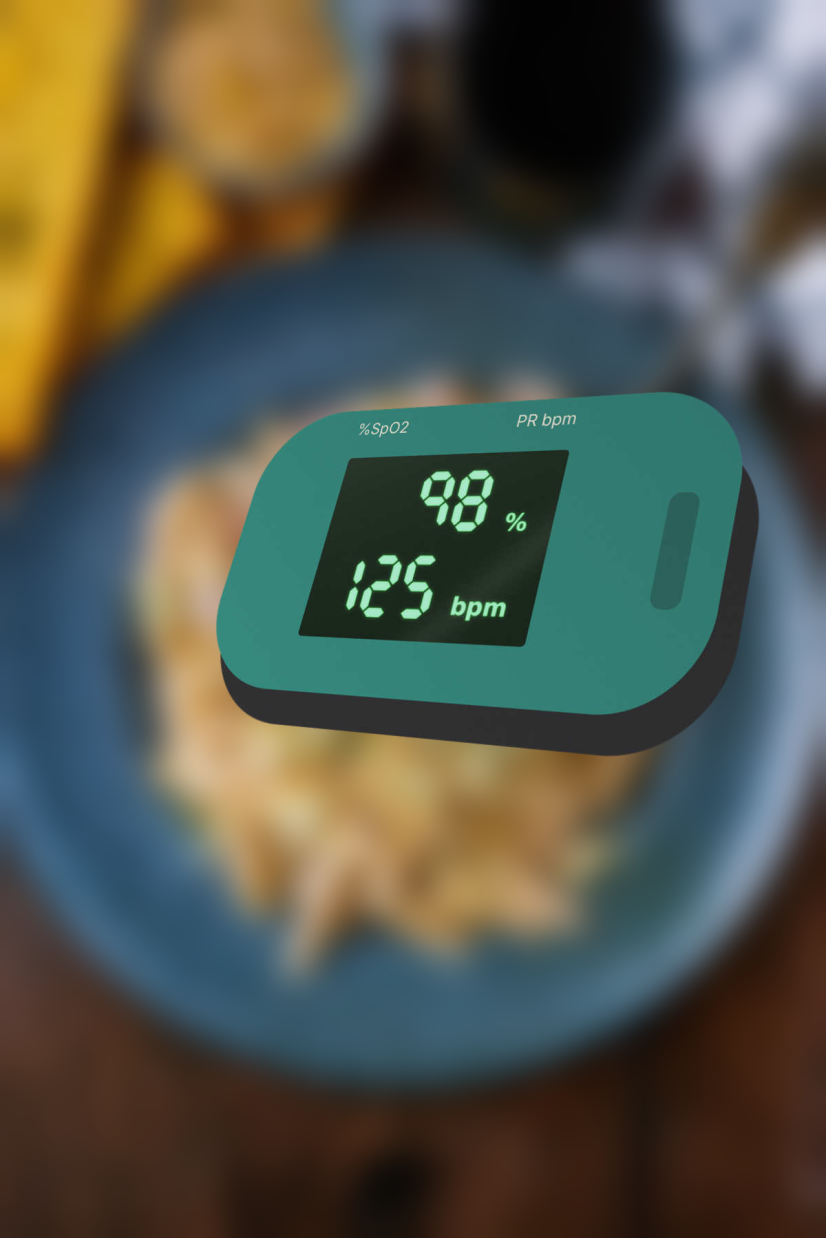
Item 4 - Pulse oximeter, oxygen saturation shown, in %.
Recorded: 98 %
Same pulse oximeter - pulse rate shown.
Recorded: 125 bpm
